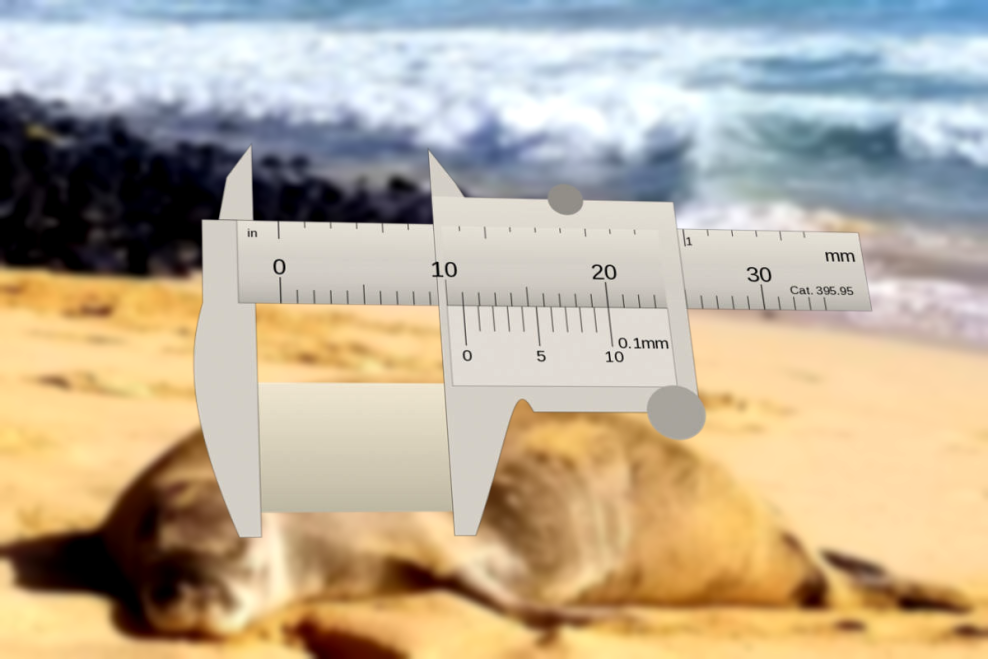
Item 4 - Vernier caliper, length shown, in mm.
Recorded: 11.0 mm
